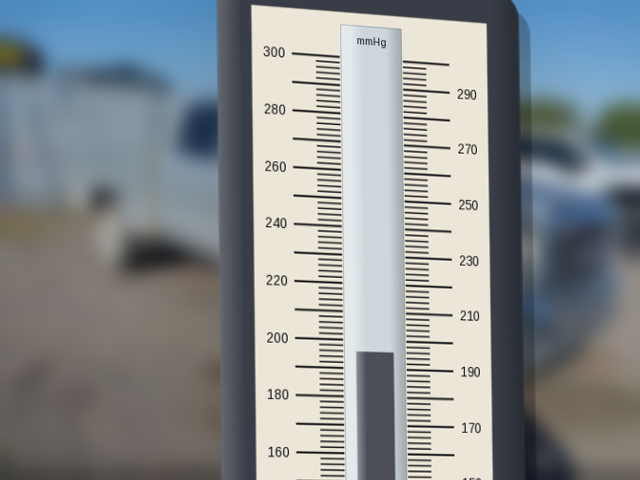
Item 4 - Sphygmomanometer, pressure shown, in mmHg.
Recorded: 196 mmHg
